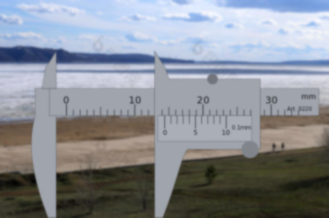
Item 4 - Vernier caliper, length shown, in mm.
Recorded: 14.4 mm
